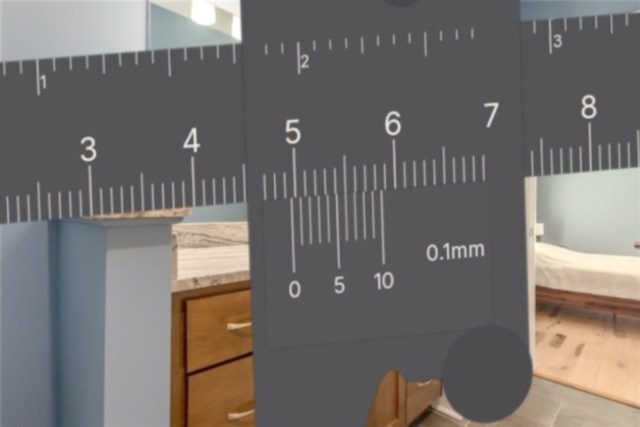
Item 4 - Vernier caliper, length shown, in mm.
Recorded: 49.6 mm
